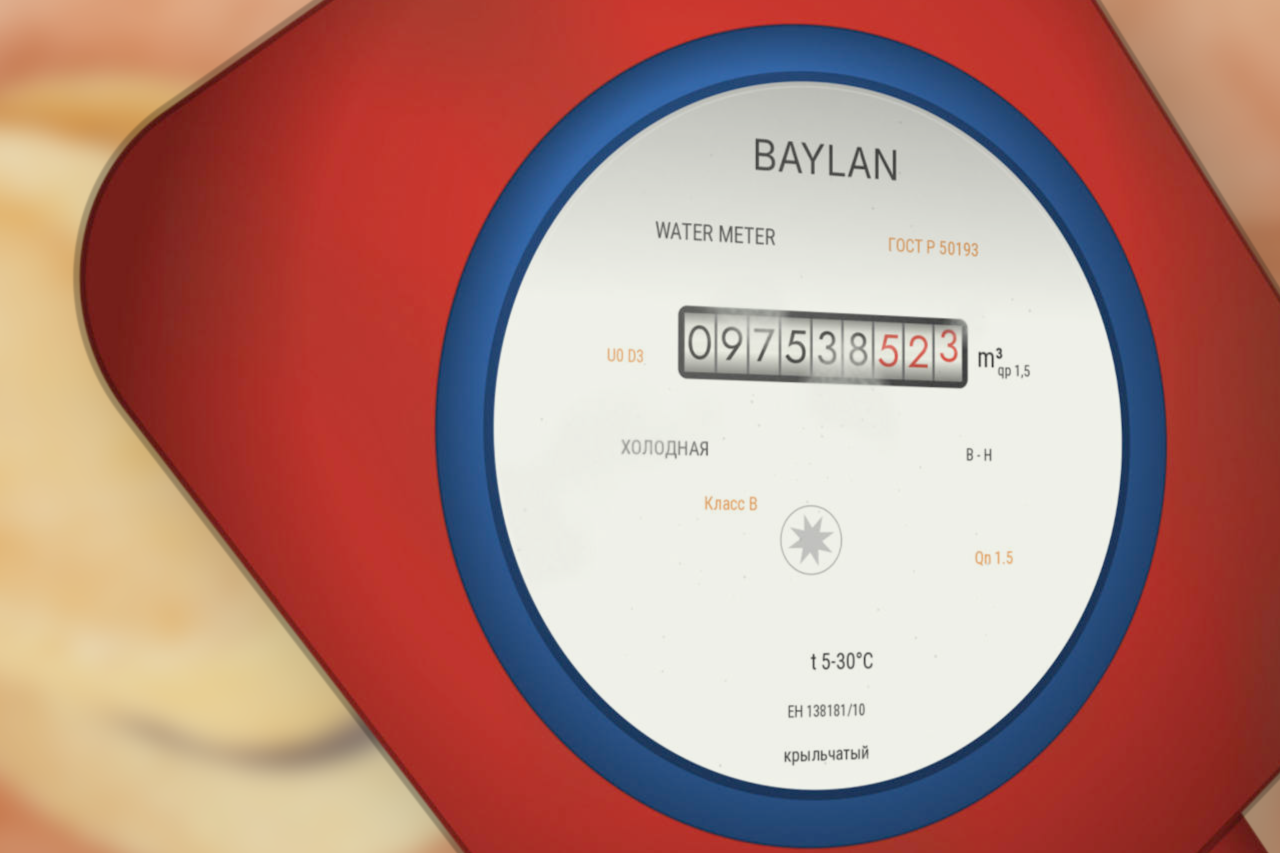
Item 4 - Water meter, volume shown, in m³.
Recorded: 97538.523 m³
